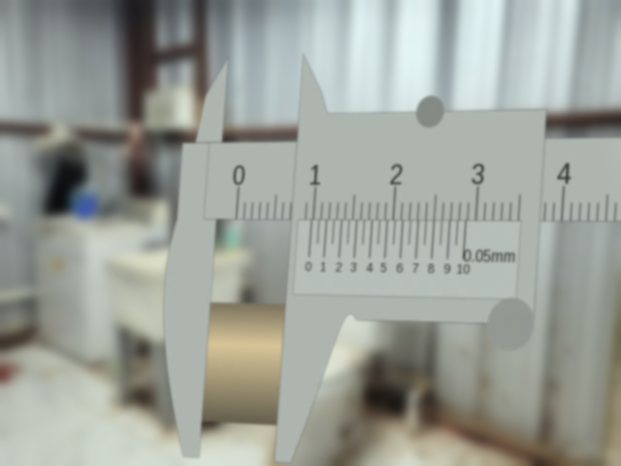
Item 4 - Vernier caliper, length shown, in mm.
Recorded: 9.8 mm
